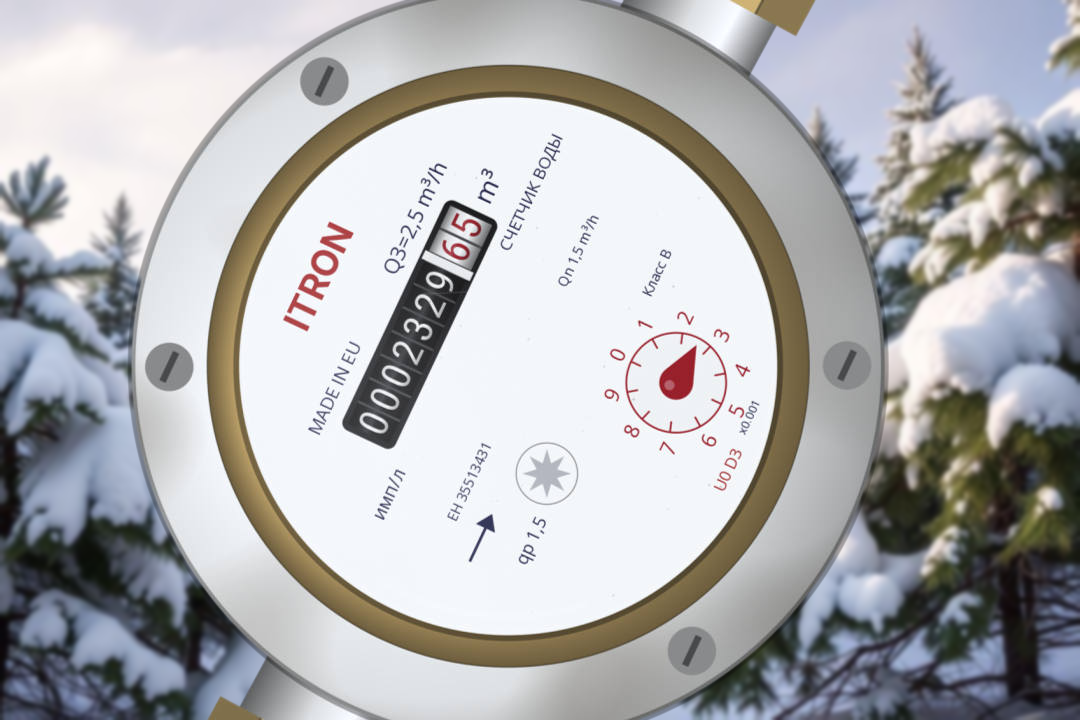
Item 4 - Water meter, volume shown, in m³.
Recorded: 2329.652 m³
